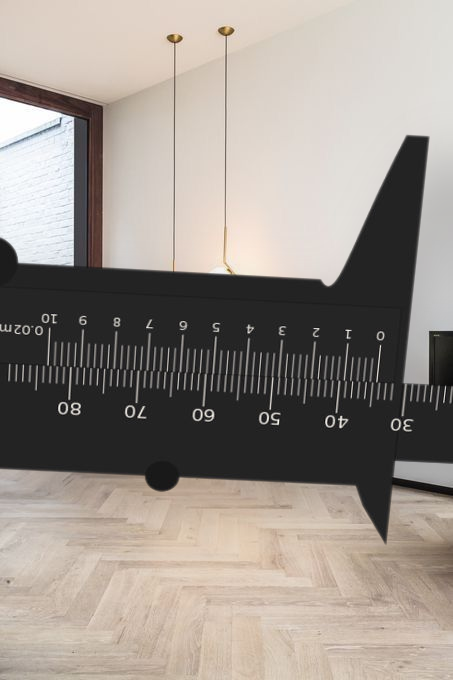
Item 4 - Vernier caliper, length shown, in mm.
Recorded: 34.4 mm
